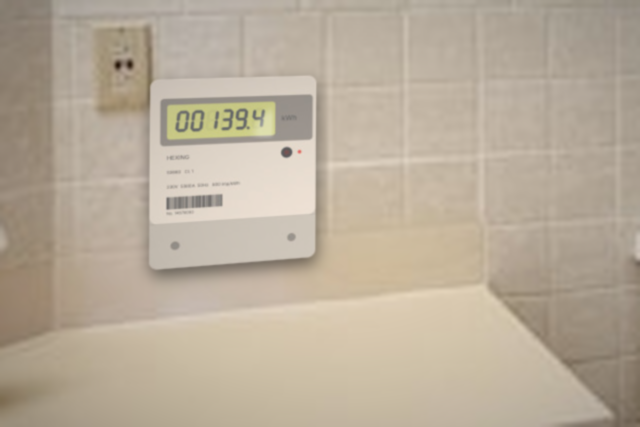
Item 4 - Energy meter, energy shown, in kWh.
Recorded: 139.4 kWh
